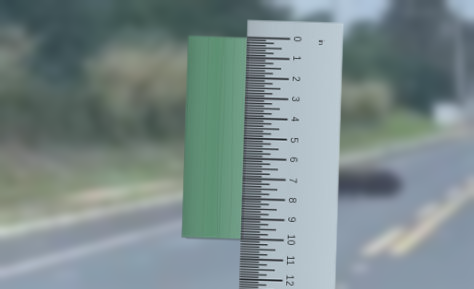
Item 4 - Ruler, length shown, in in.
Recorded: 10 in
